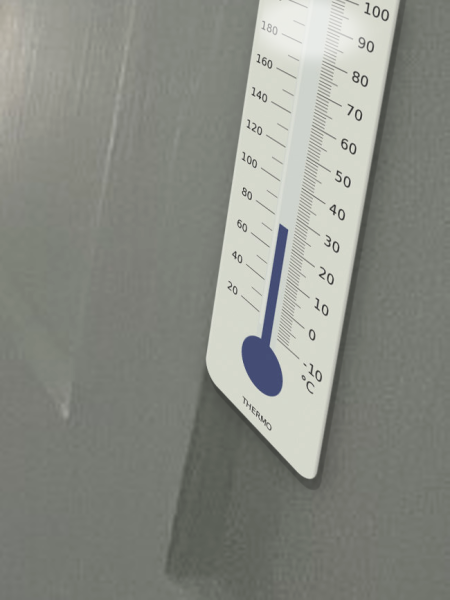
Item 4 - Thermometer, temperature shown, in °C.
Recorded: 25 °C
